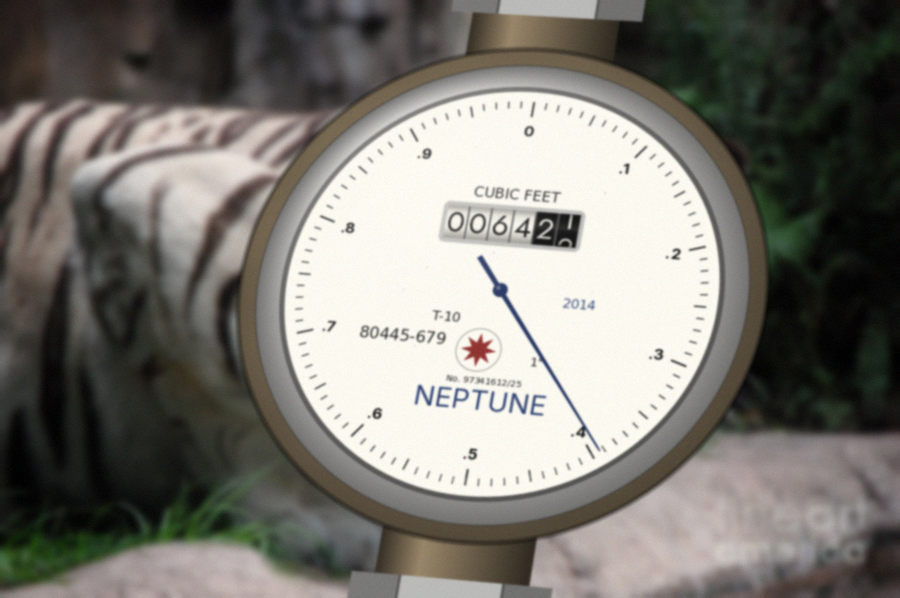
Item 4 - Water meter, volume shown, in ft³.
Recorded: 6421.39 ft³
